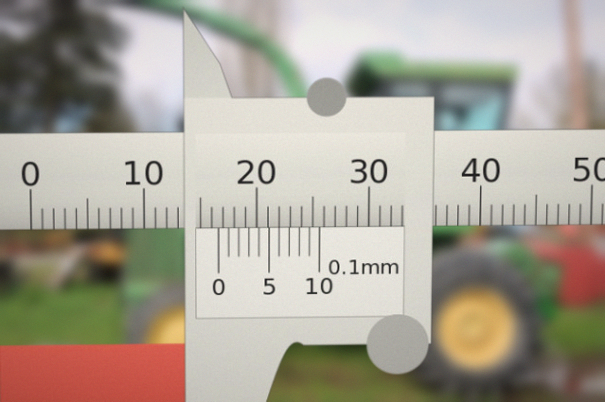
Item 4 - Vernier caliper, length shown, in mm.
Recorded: 16.6 mm
